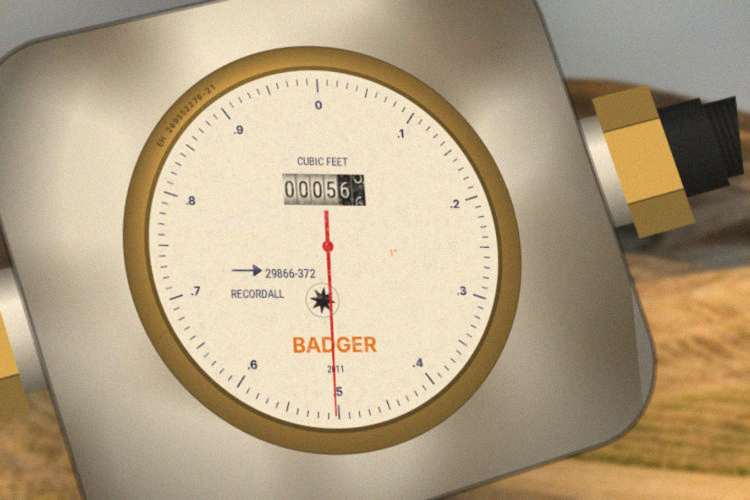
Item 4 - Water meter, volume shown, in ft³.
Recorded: 565.50 ft³
